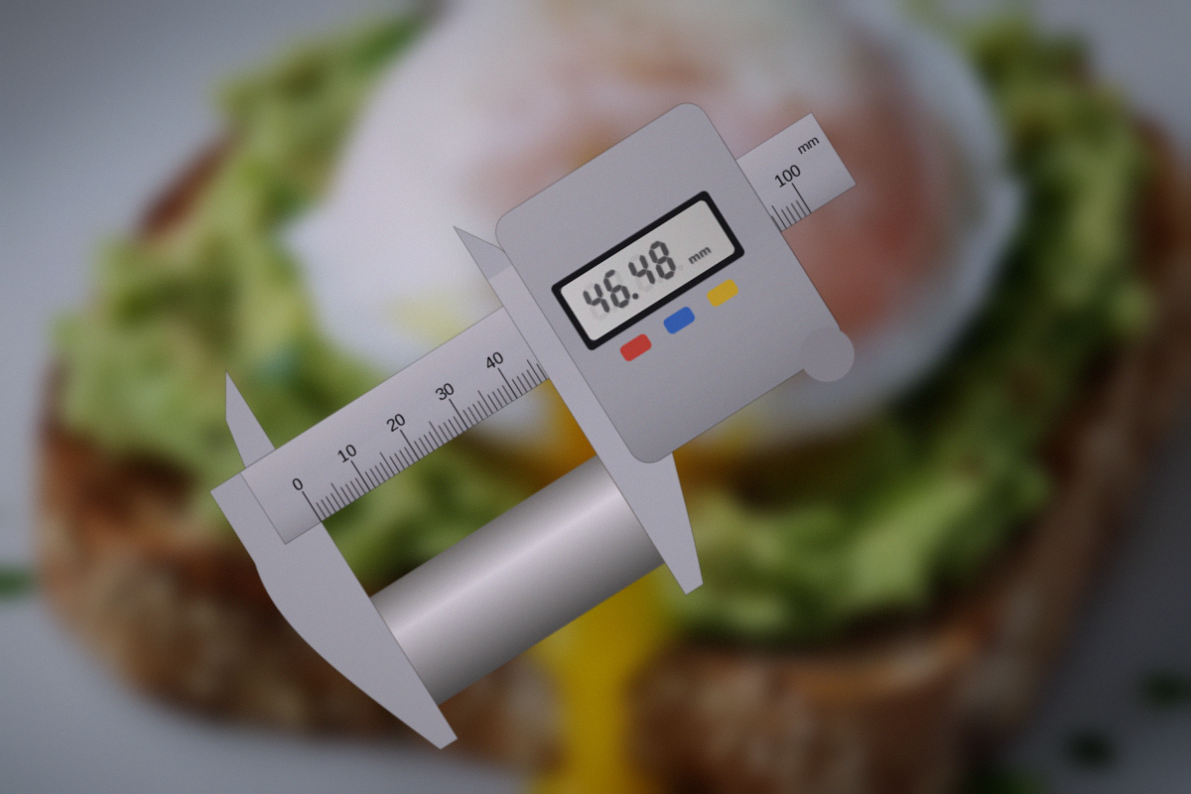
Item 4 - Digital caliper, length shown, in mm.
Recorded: 46.48 mm
